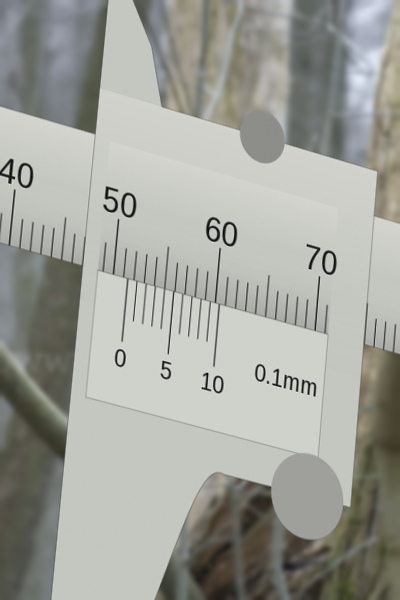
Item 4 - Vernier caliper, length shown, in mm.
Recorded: 51.4 mm
